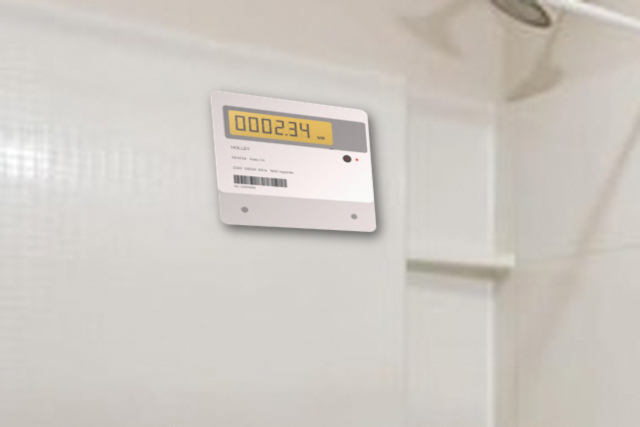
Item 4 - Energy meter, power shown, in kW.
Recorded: 2.34 kW
